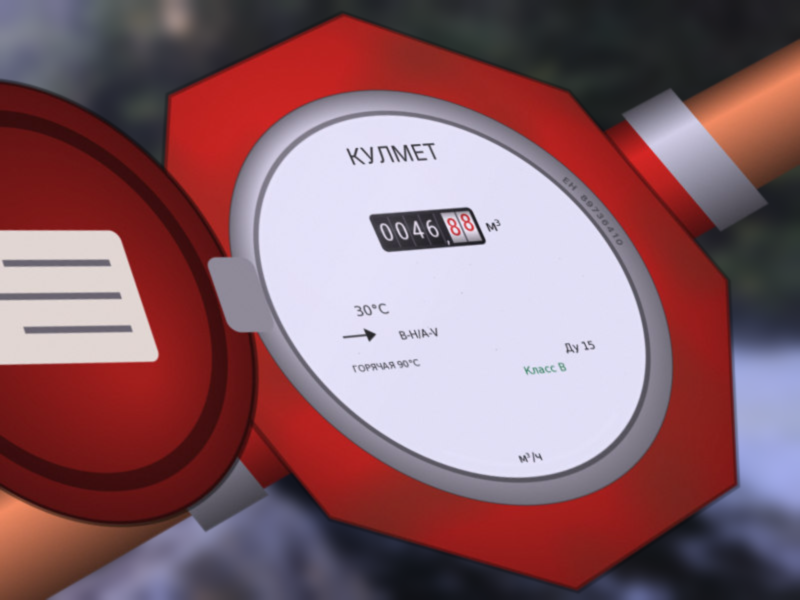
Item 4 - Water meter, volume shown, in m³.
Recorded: 46.88 m³
